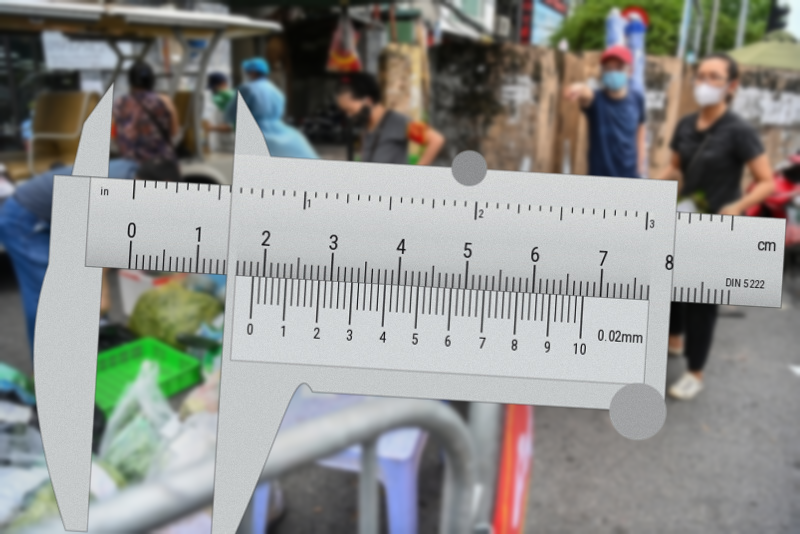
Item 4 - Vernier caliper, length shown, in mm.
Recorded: 18.4 mm
